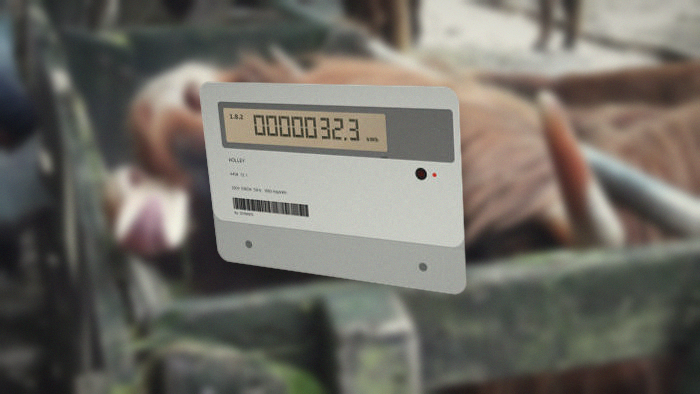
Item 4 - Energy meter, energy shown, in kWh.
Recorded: 32.3 kWh
